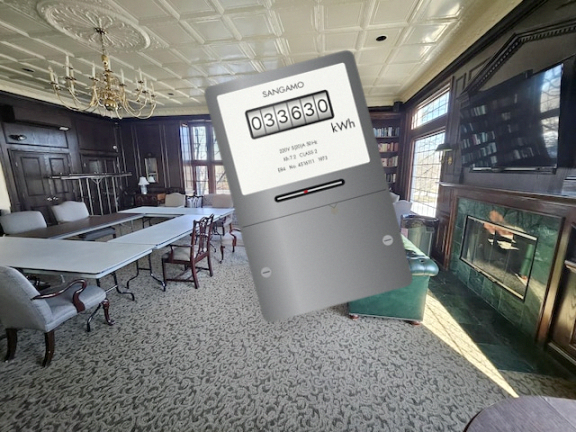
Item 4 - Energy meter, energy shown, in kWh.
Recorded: 33630 kWh
